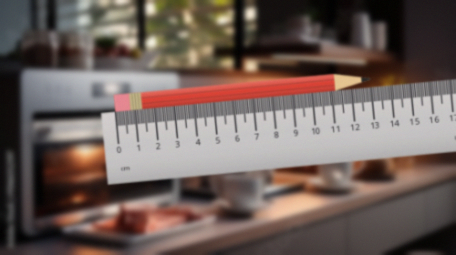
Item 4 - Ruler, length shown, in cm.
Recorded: 13 cm
